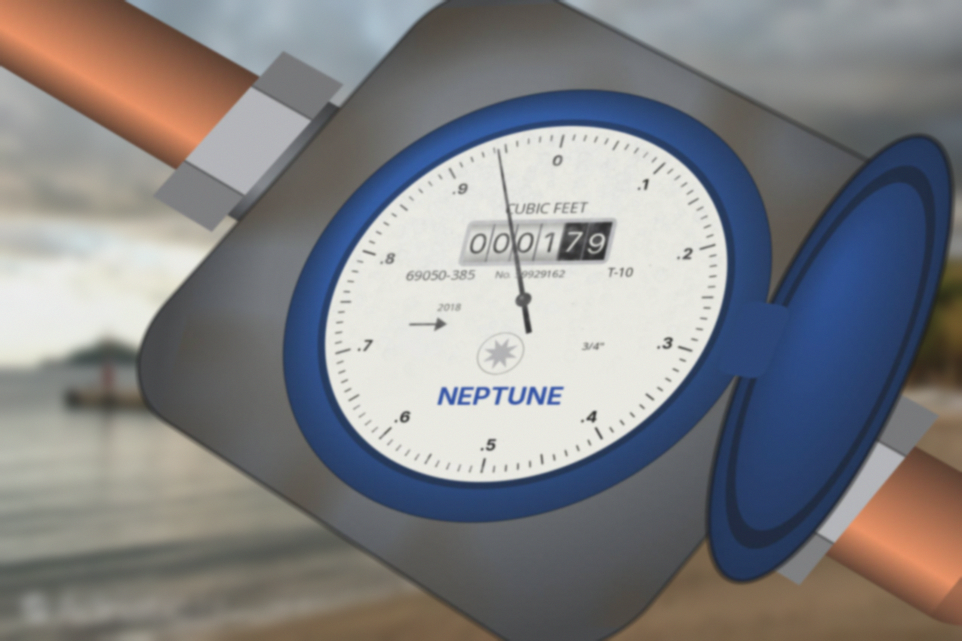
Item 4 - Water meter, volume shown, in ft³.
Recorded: 178.94 ft³
